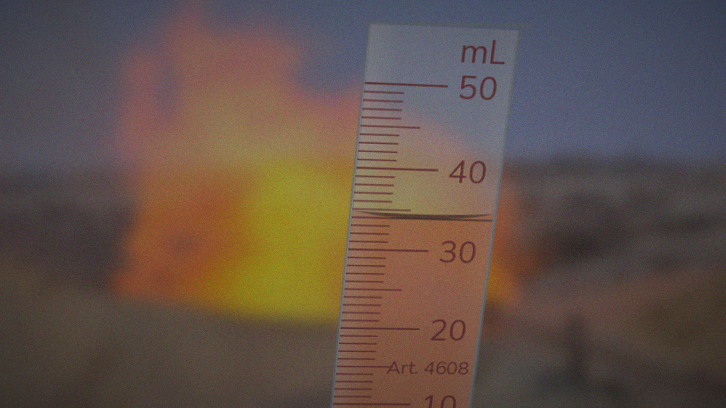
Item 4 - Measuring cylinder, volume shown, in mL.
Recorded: 34 mL
